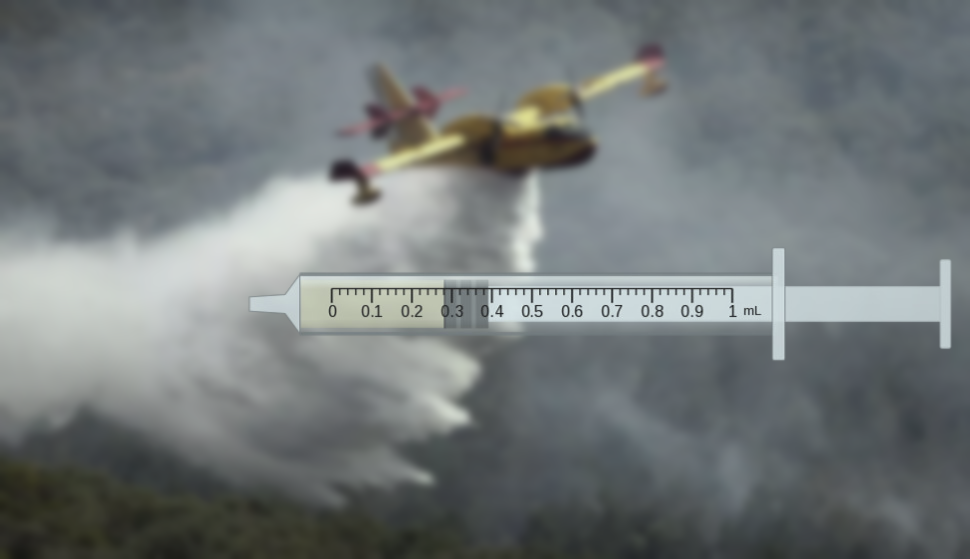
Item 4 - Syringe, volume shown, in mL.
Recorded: 0.28 mL
